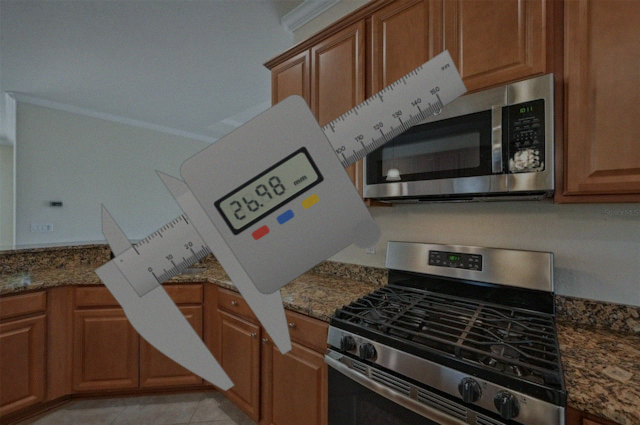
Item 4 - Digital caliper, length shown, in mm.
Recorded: 26.98 mm
